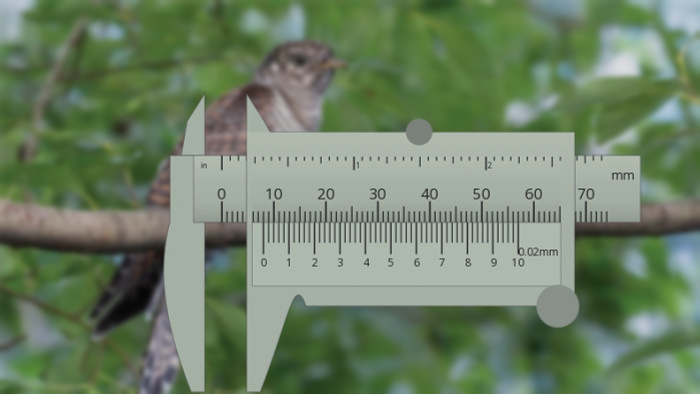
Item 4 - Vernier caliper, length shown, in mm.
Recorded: 8.0 mm
